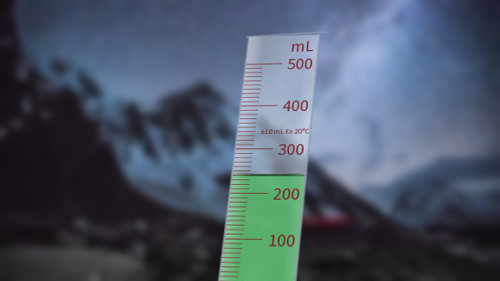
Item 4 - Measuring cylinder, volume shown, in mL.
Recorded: 240 mL
